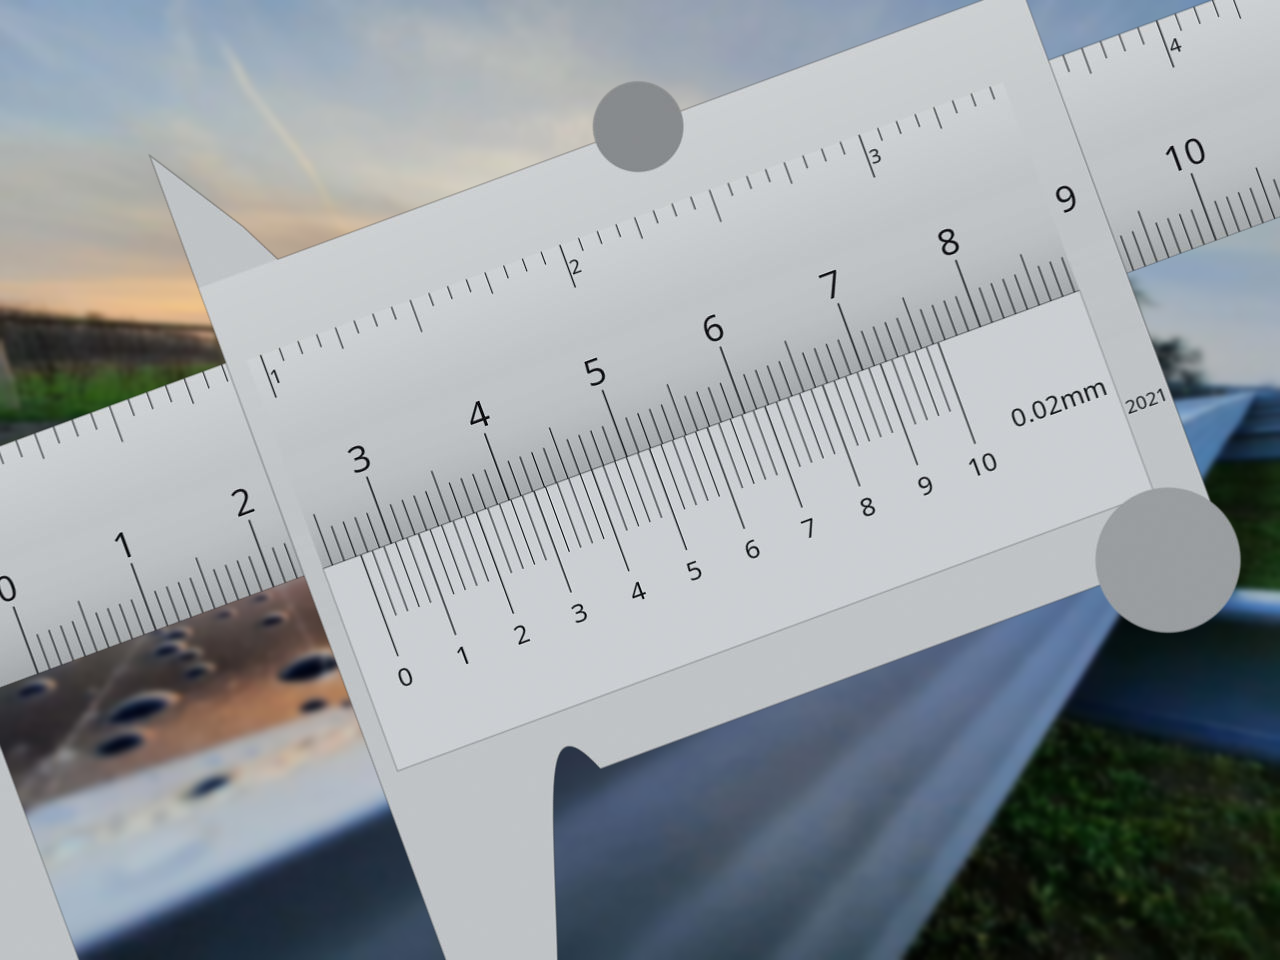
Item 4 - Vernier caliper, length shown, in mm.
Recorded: 27.4 mm
